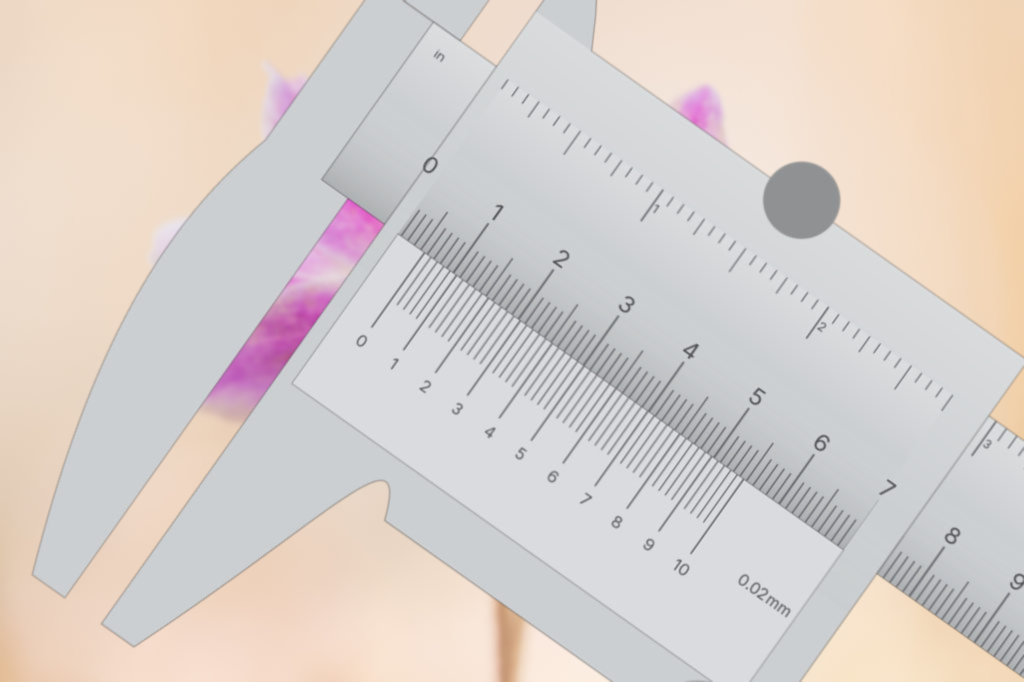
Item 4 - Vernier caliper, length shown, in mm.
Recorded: 5.6 mm
